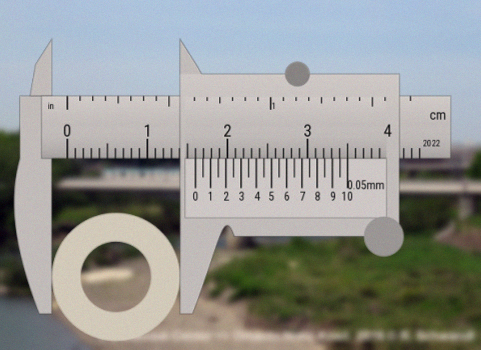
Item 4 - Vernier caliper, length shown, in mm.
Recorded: 16.0 mm
